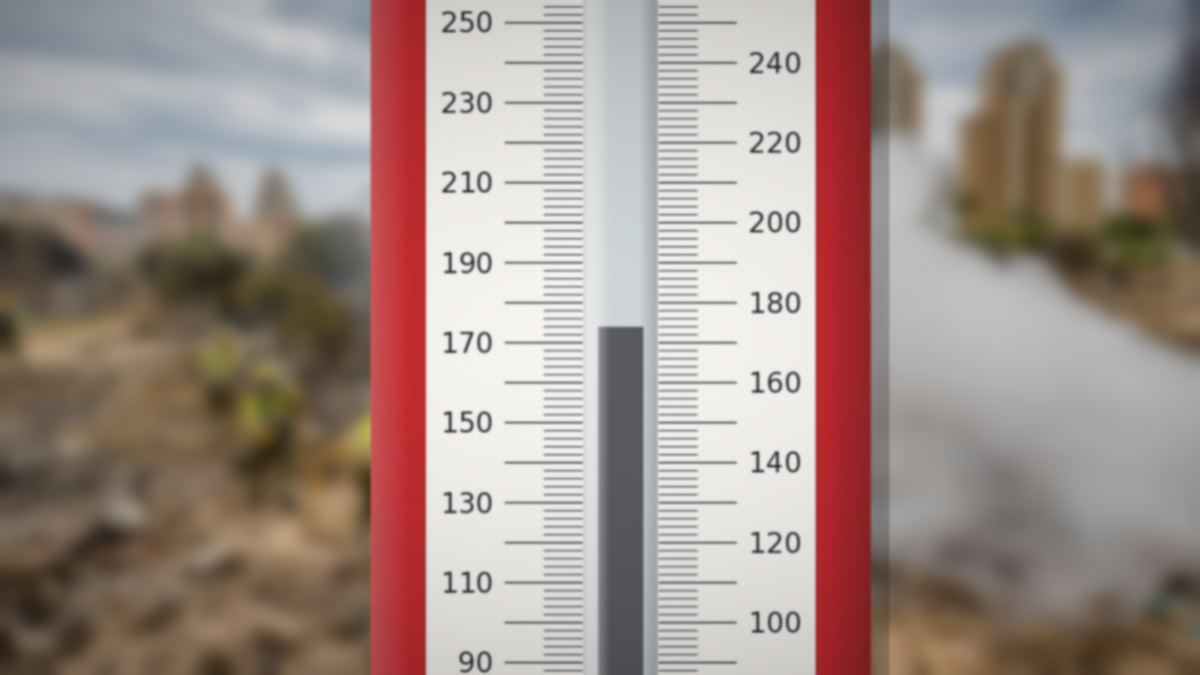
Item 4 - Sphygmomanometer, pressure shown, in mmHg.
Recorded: 174 mmHg
